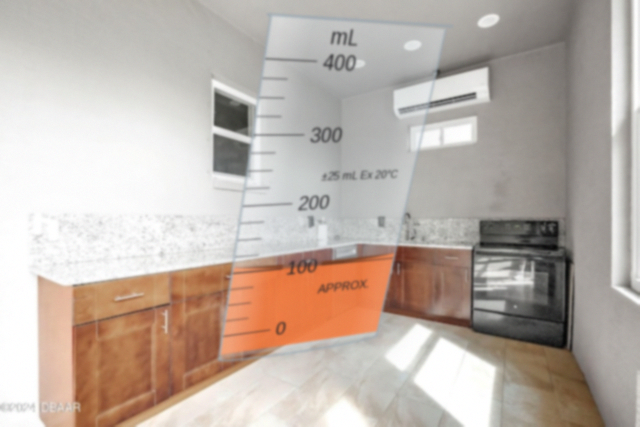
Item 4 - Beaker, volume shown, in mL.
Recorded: 100 mL
